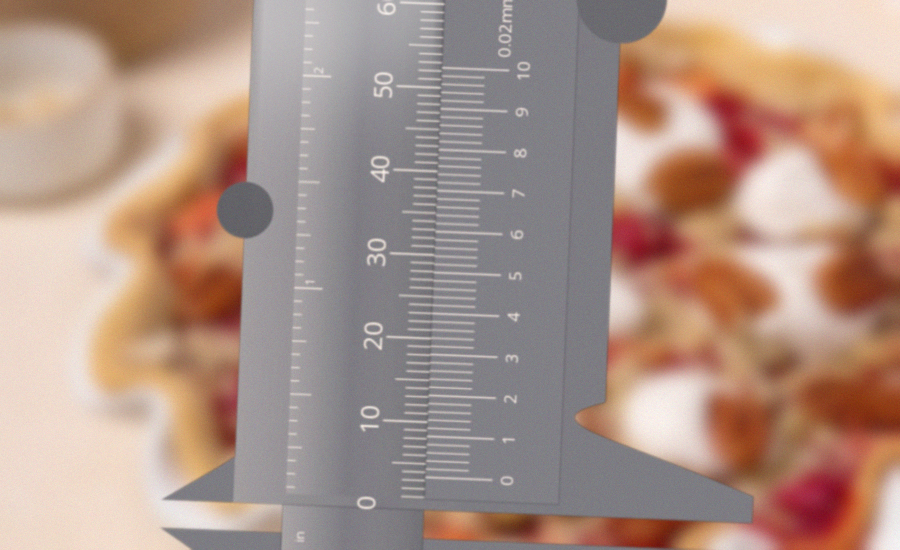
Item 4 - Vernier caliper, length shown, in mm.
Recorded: 3.4 mm
